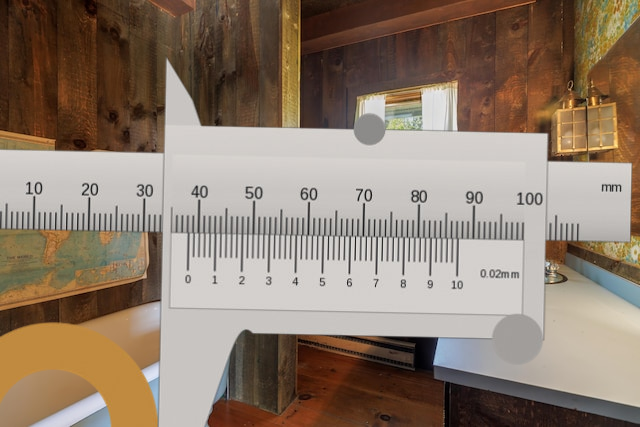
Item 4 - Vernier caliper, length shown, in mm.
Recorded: 38.2 mm
